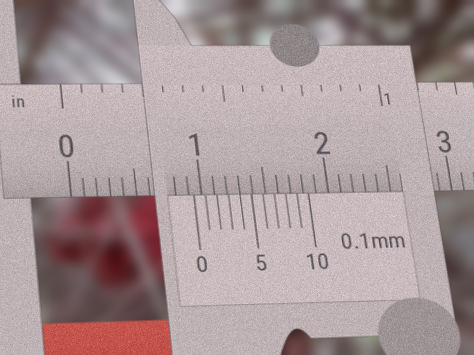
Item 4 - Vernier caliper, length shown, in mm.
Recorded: 9.4 mm
